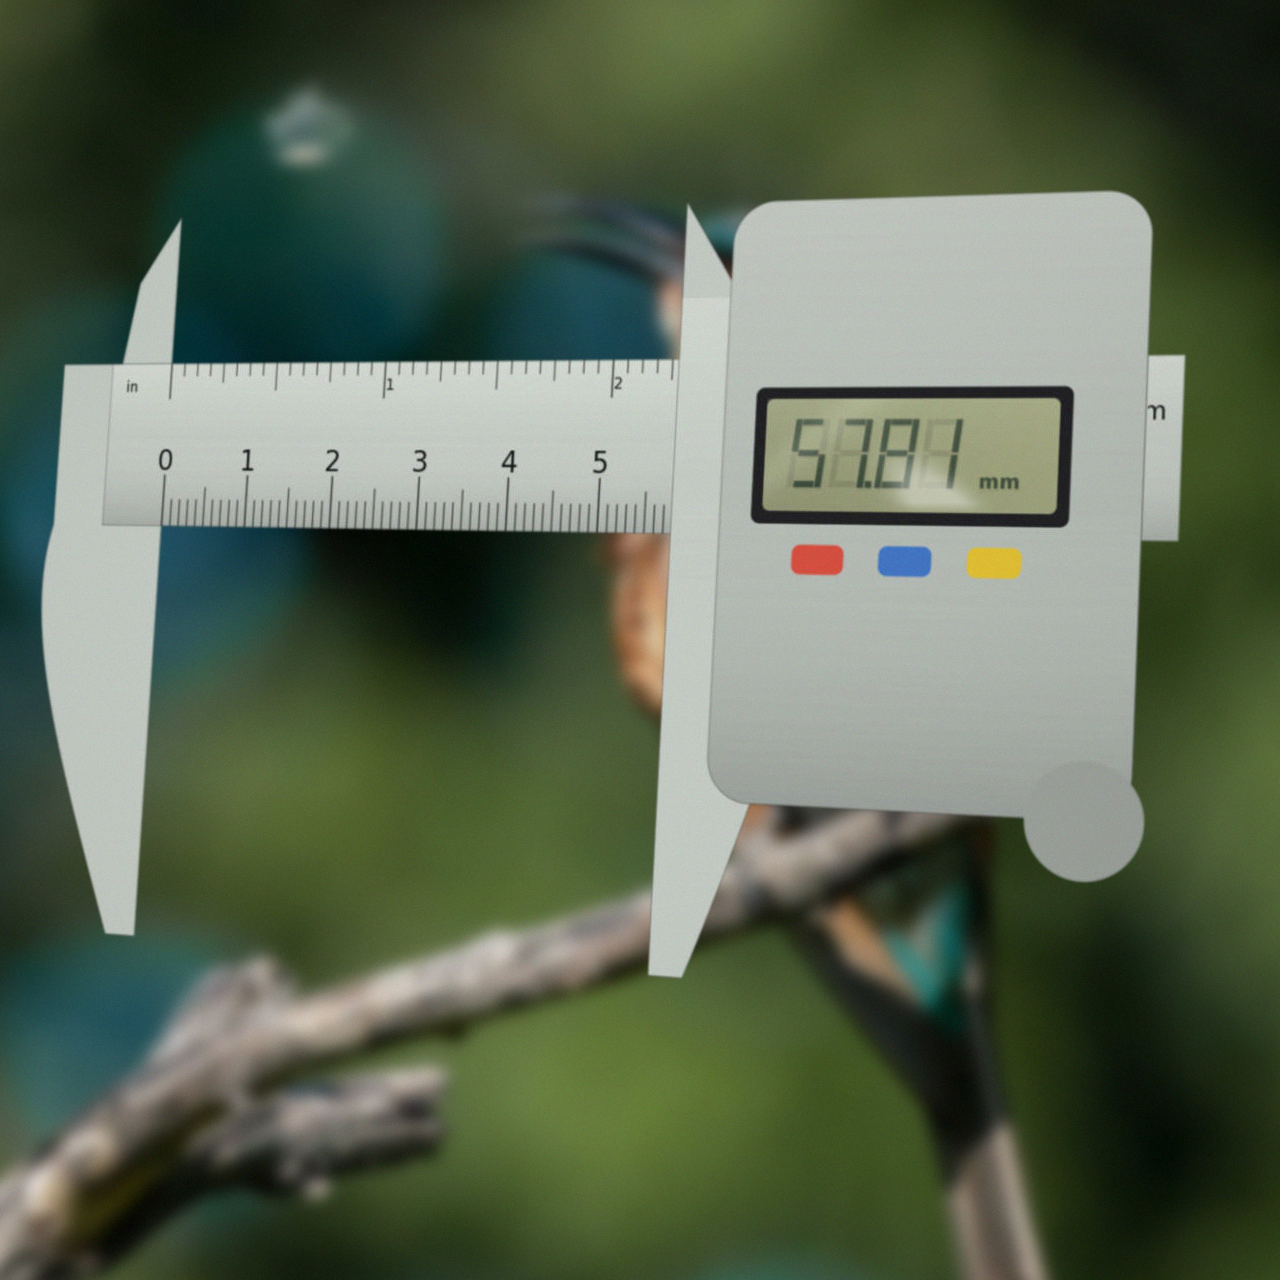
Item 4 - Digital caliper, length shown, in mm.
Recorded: 57.81 mm
